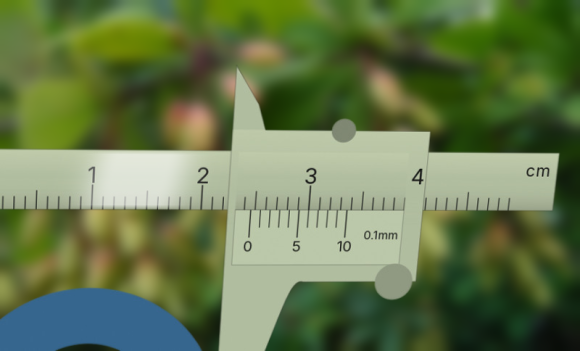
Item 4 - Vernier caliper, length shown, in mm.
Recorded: 24.6 mm
